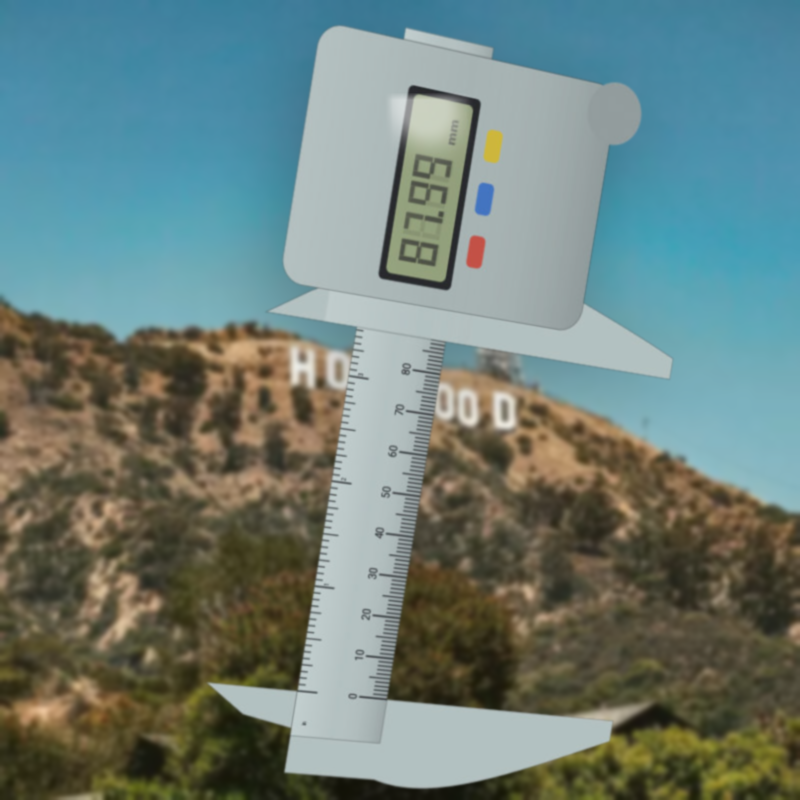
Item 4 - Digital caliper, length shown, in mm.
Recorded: 87.99 mm
